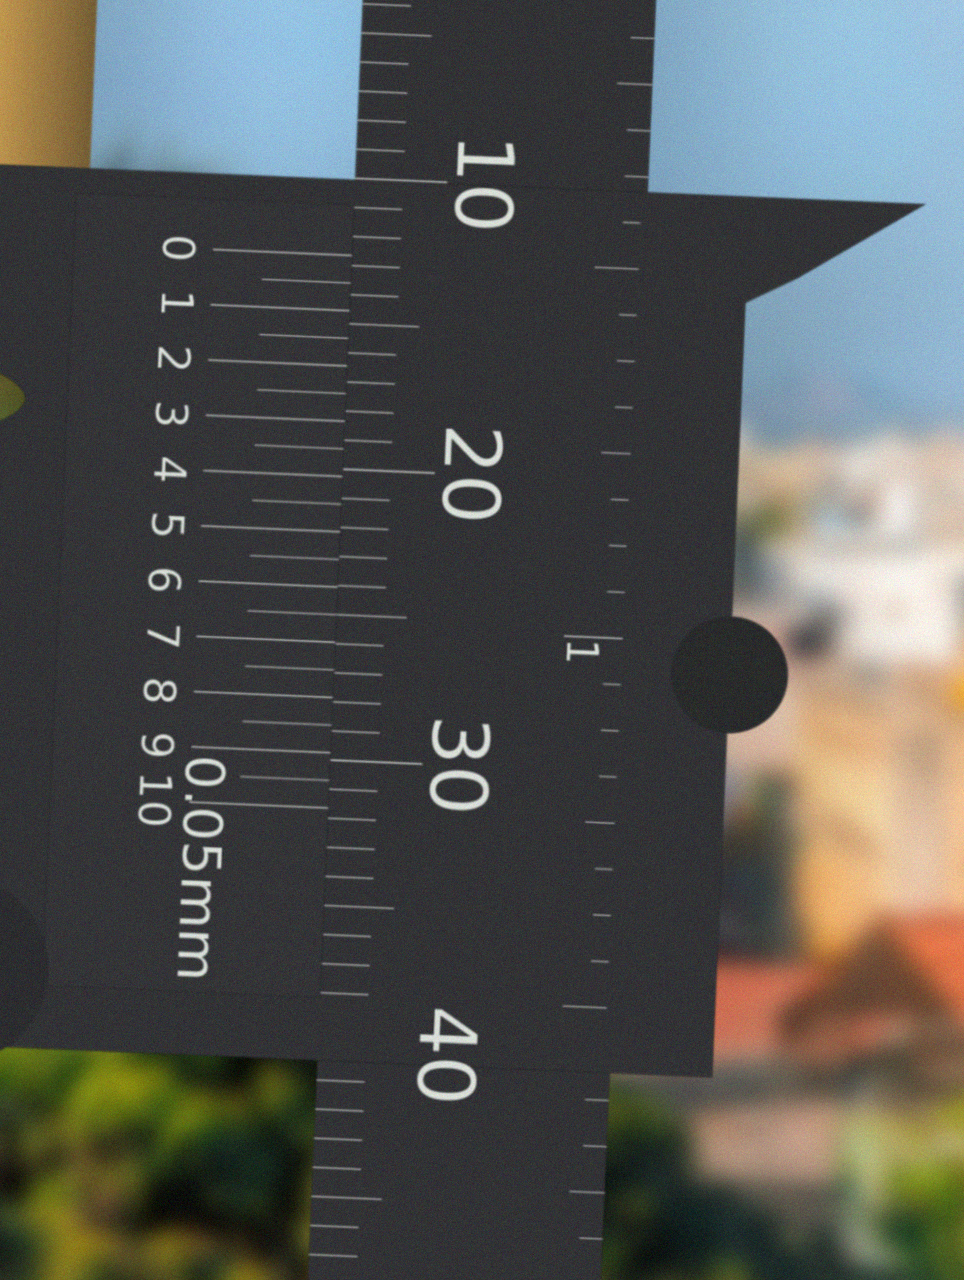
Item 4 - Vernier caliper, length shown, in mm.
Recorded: 12.65 mm
